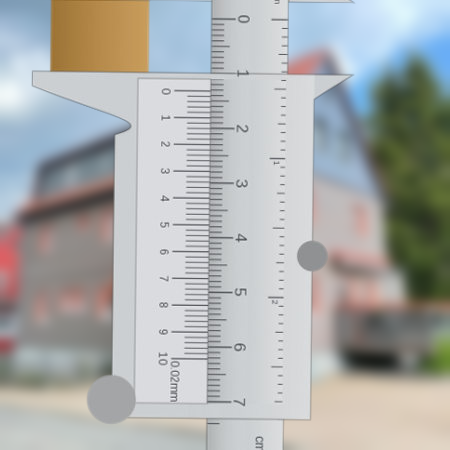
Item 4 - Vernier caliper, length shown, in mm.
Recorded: 13.2 mm
